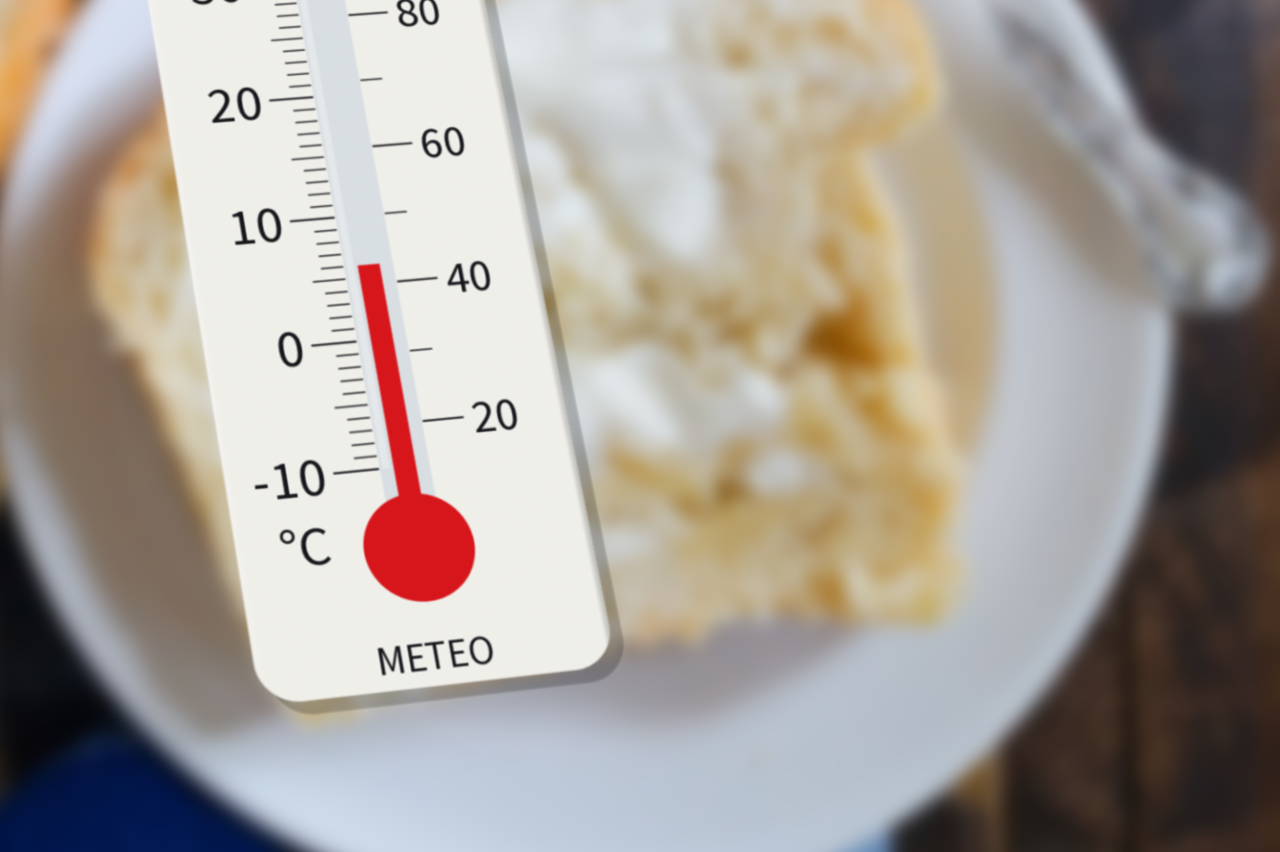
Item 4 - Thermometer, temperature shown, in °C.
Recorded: 6 °C
